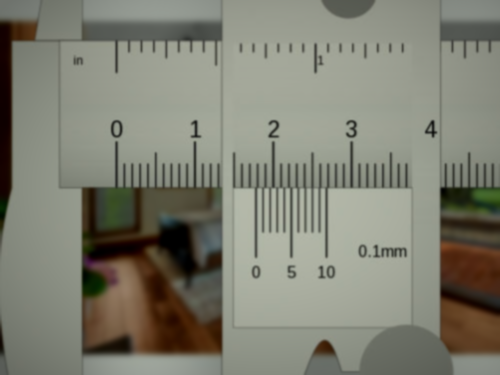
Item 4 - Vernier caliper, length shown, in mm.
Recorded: 17.8 mm
